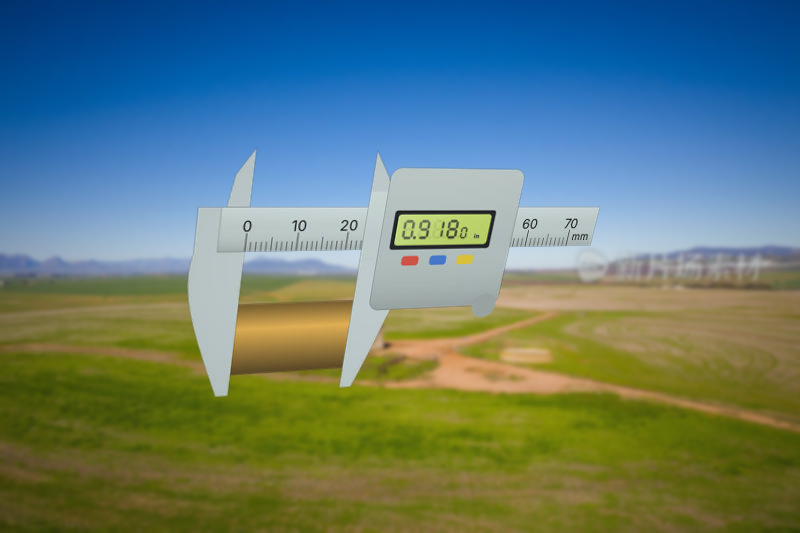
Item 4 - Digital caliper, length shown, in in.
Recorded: 0.9180 in
